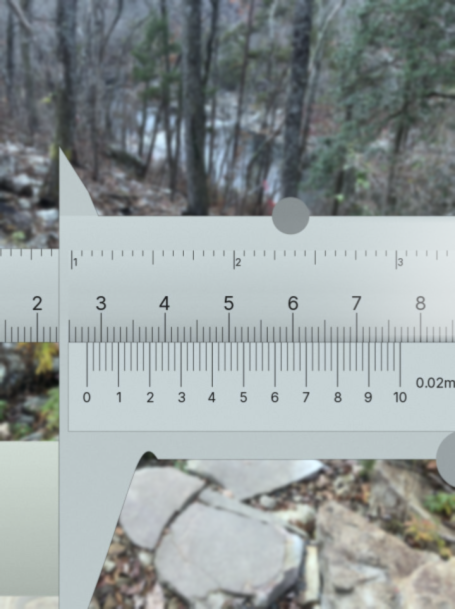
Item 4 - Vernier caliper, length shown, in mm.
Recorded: 27.8 mm
